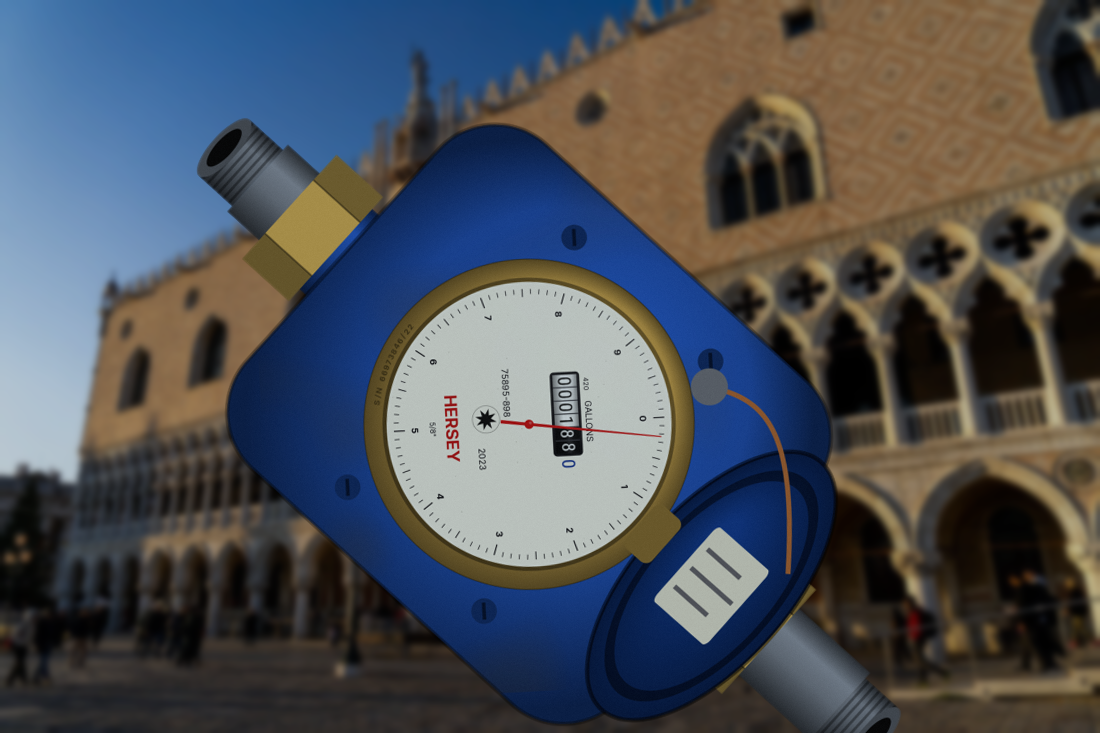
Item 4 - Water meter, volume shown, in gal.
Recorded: 1880.2 gal
